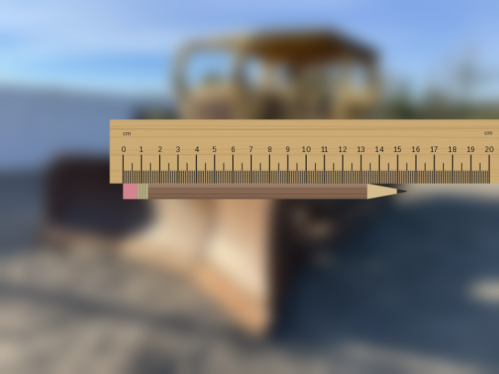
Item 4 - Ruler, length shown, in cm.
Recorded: 15.5 cm
